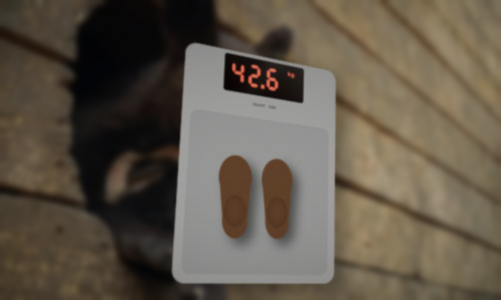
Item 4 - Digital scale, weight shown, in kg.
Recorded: 42.6 kg
